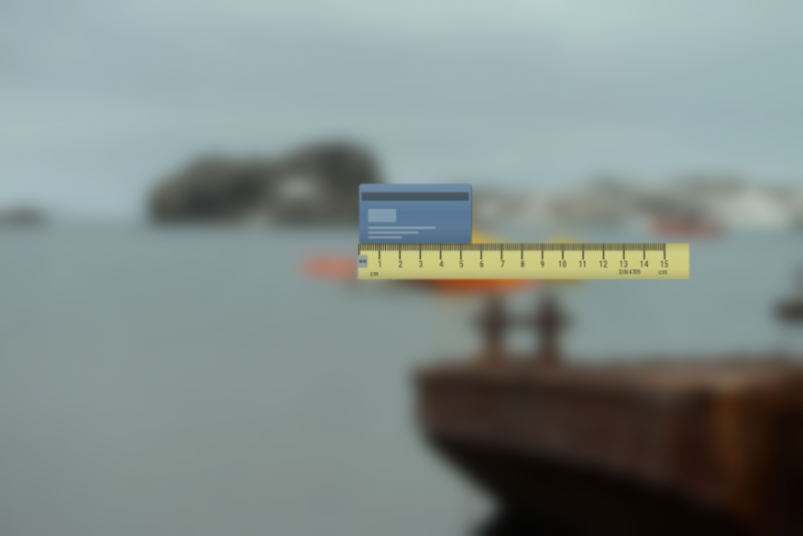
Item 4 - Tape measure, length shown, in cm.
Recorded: 5.5 cm
